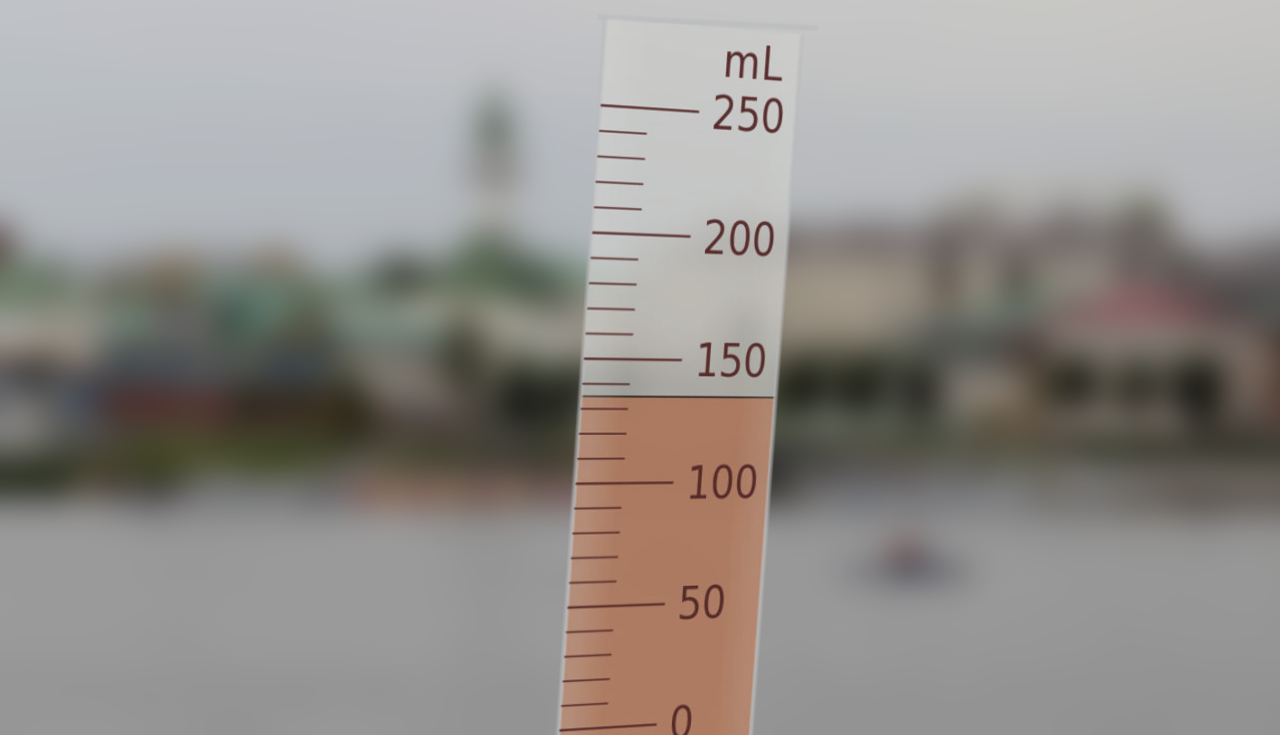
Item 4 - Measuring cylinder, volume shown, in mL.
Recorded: 135 mL
